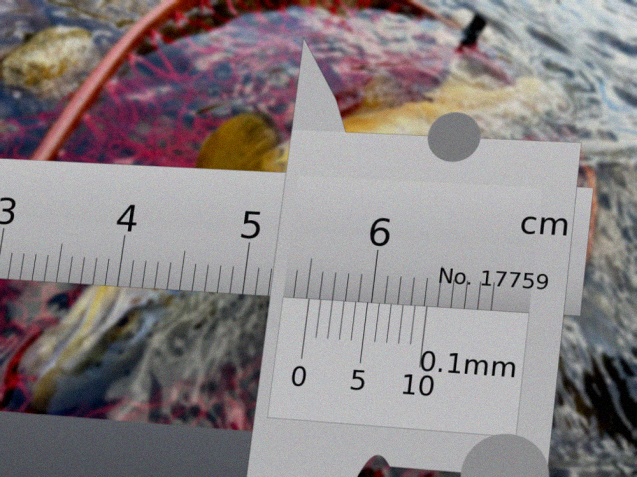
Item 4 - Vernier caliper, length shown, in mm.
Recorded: 55.2 mm
